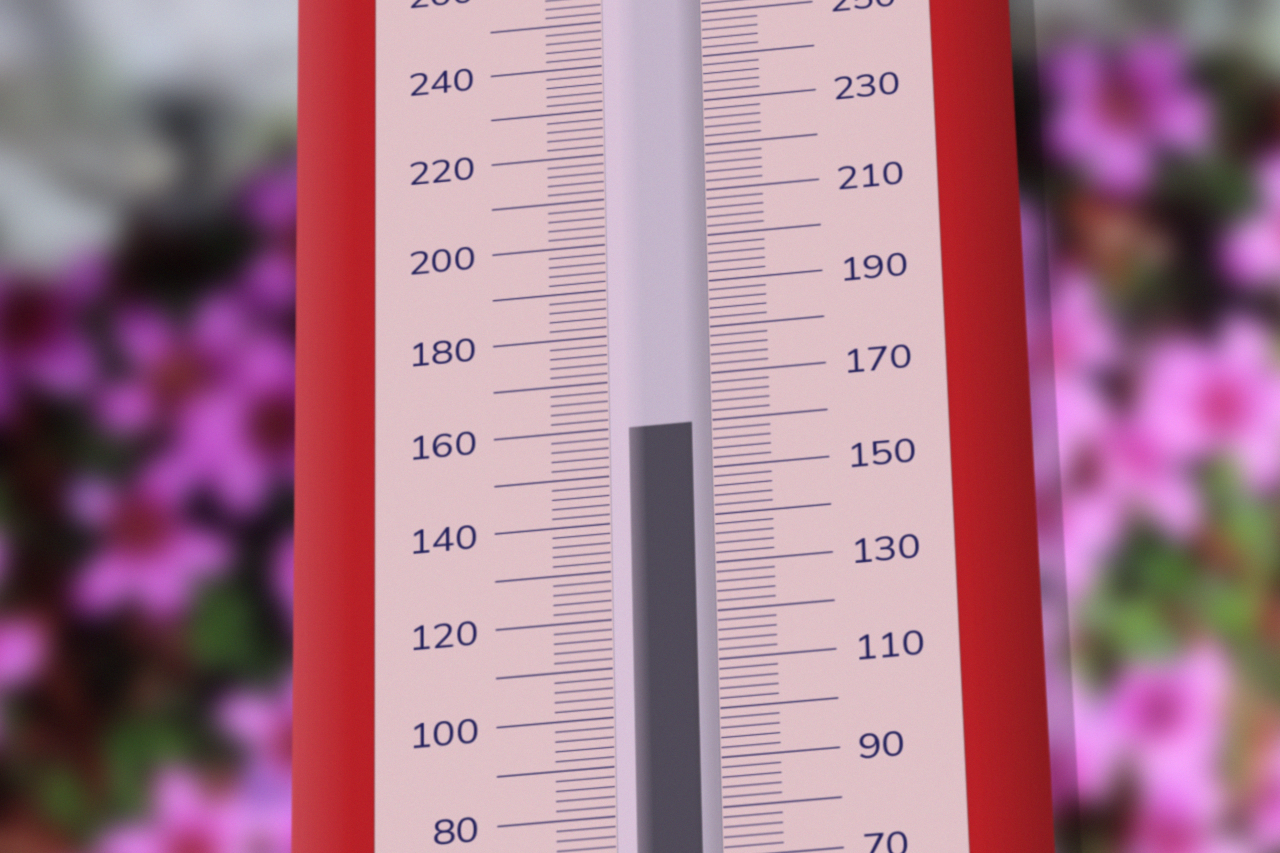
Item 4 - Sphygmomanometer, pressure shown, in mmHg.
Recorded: 160 mmHg
